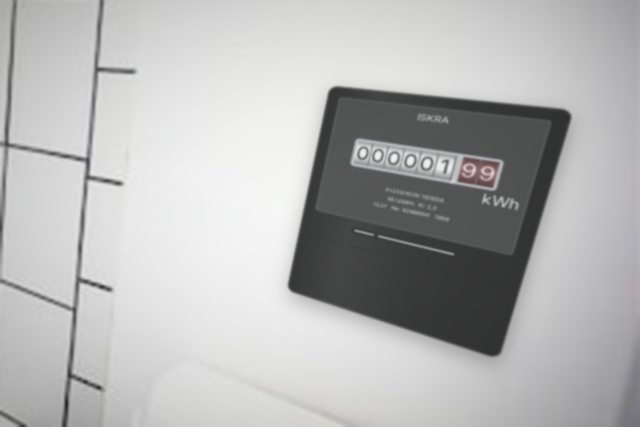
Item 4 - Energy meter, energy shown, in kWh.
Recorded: 1.99 kWh
